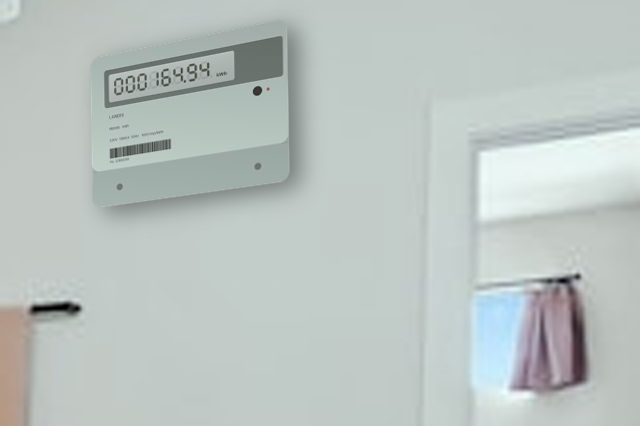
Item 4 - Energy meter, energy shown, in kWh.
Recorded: 164.94 kWh
